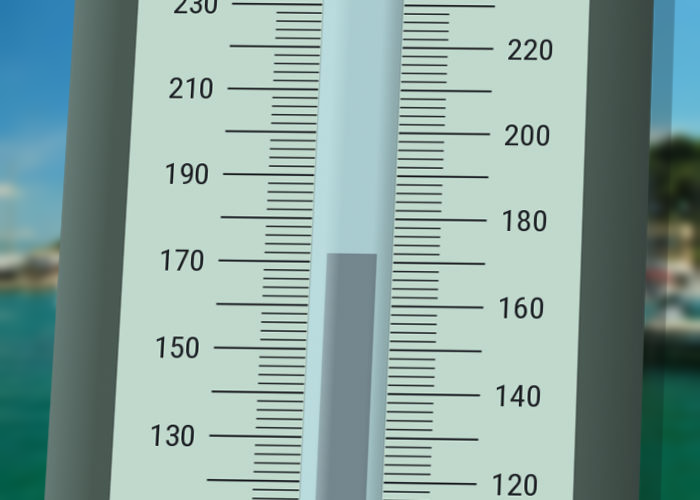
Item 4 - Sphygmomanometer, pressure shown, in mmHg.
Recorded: 172 mmHg
